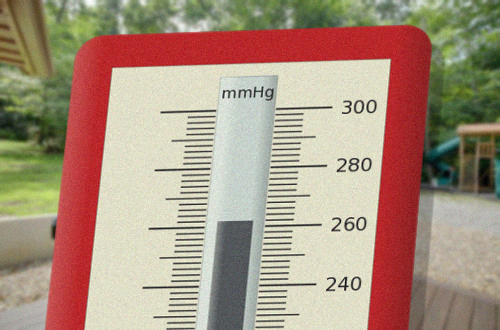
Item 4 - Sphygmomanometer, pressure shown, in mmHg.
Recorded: 262 mmHg
